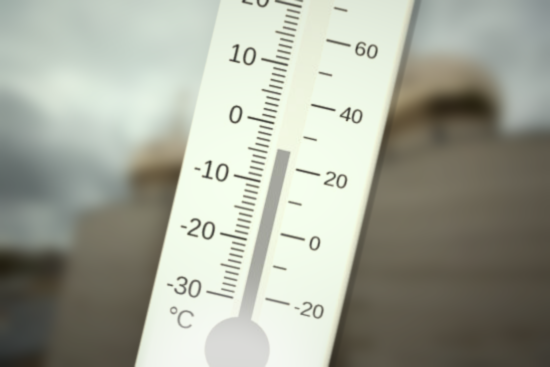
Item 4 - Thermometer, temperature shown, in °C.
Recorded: -4 °C
